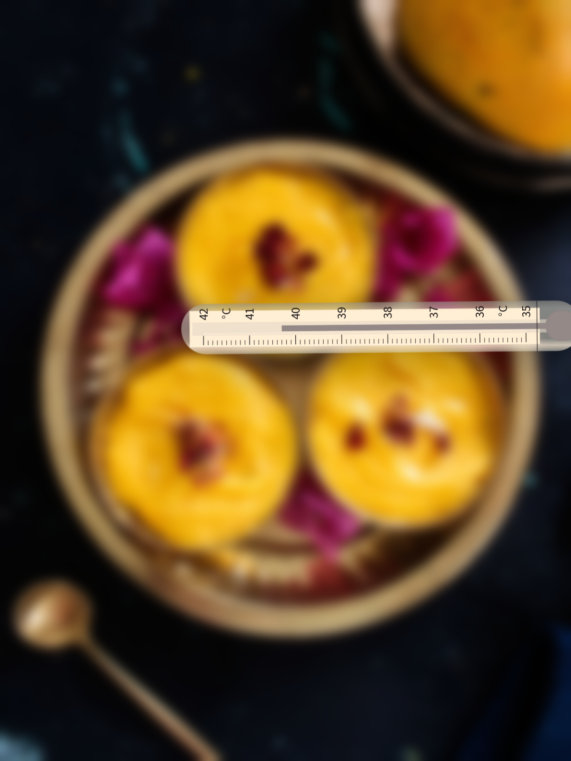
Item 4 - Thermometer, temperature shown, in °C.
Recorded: 40.3 °C
